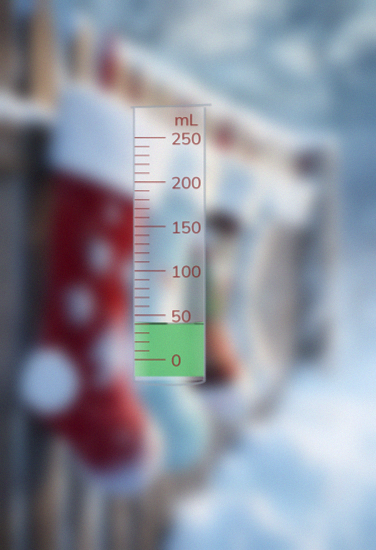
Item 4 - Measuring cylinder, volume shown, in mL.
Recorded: 40 mL
